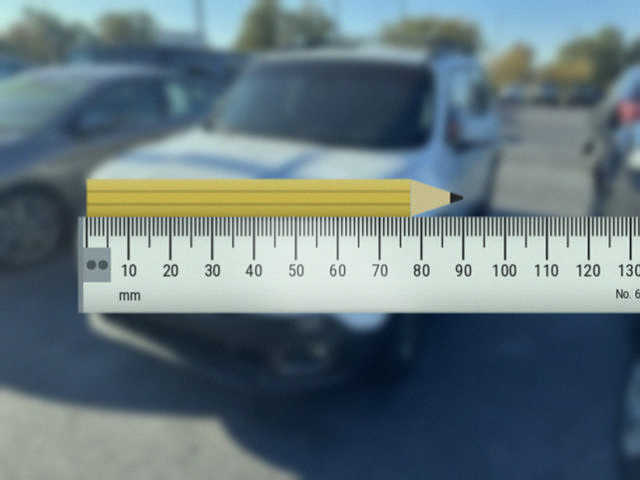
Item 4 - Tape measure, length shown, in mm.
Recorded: 90 mm
